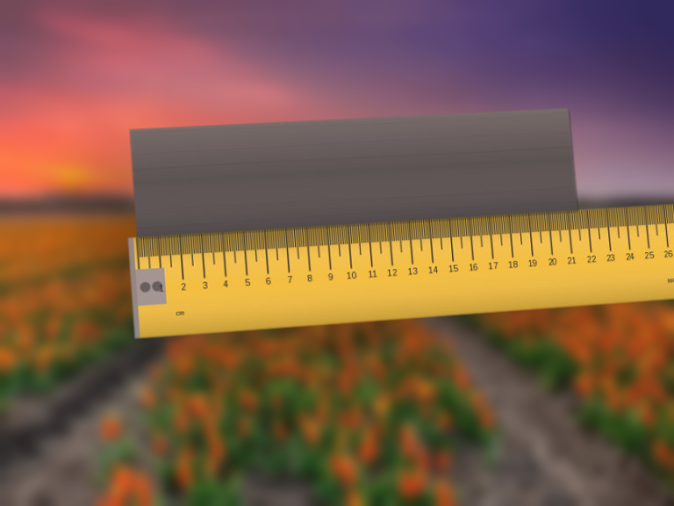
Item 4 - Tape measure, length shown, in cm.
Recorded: 21.5 cm
